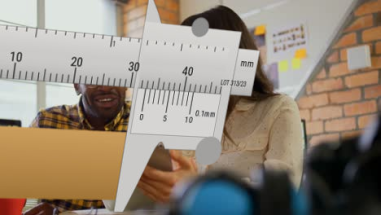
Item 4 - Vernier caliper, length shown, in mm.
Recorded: 32.8 mm
